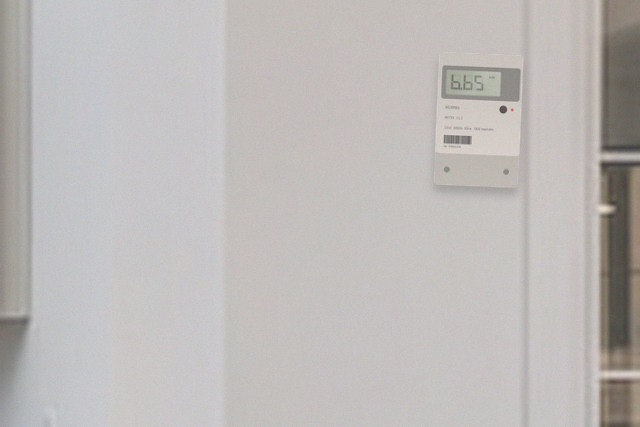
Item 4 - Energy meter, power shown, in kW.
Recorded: 6.65 kW
